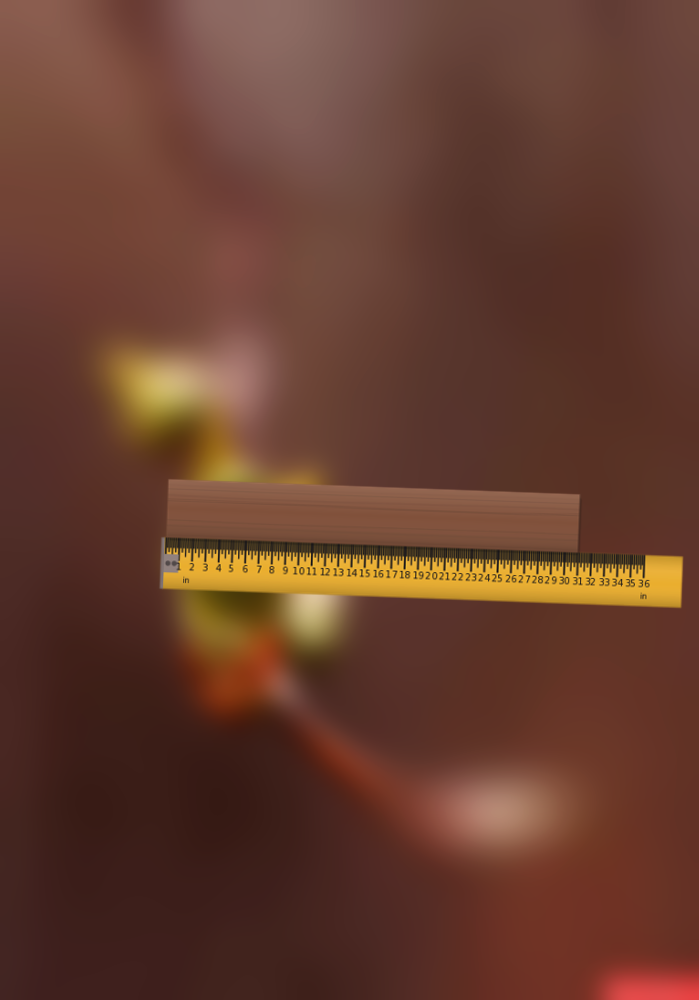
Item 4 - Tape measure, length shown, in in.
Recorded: 31 in
